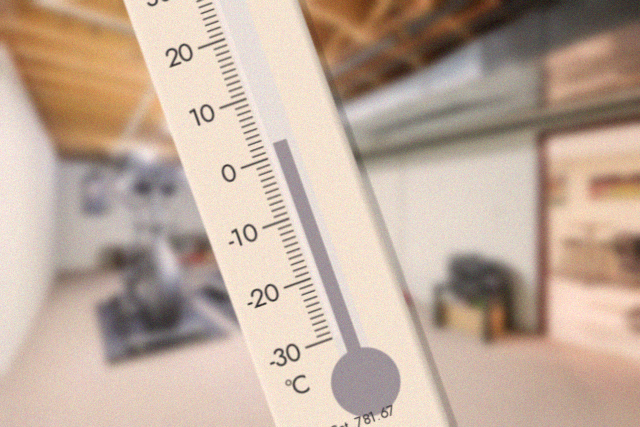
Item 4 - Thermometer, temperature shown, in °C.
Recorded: 2 °C
